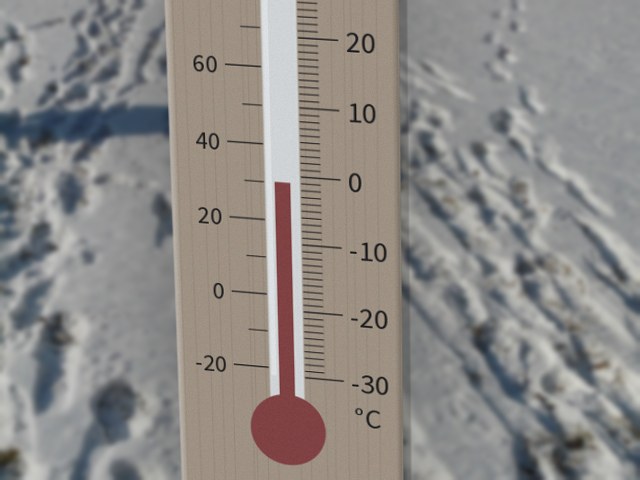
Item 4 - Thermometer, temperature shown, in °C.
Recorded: -1 °C
